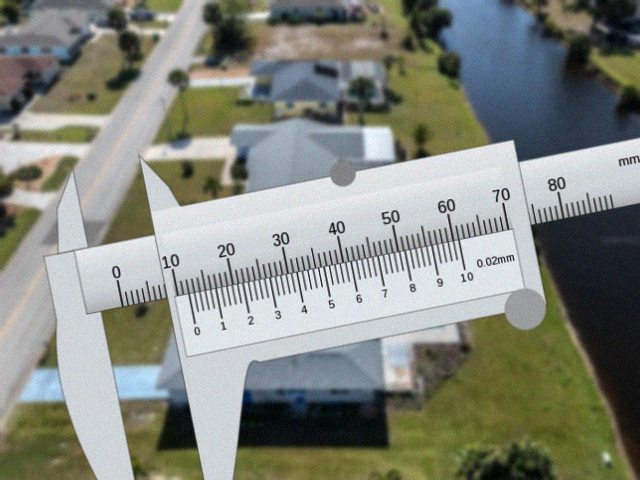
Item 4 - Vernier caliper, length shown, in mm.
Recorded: 12.0 mm
